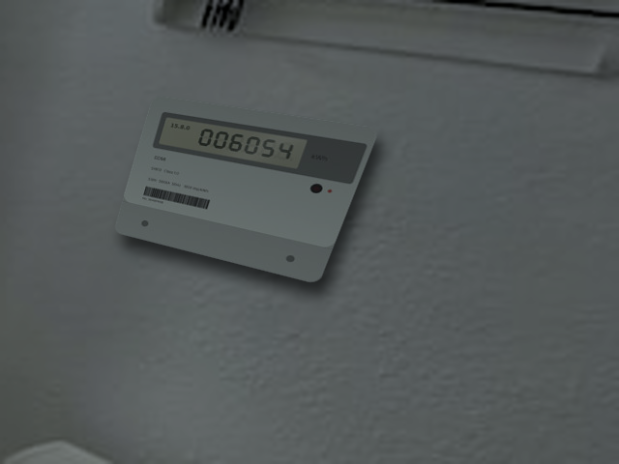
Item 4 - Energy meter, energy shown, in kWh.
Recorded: 6054 kWh
